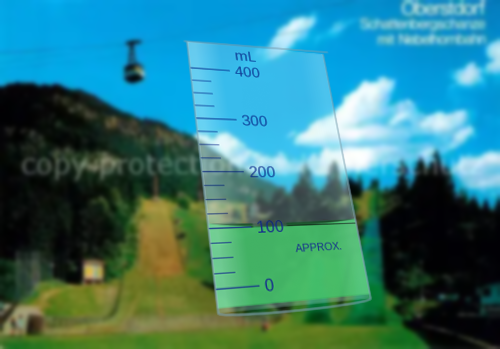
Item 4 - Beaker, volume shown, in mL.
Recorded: 100 mL
